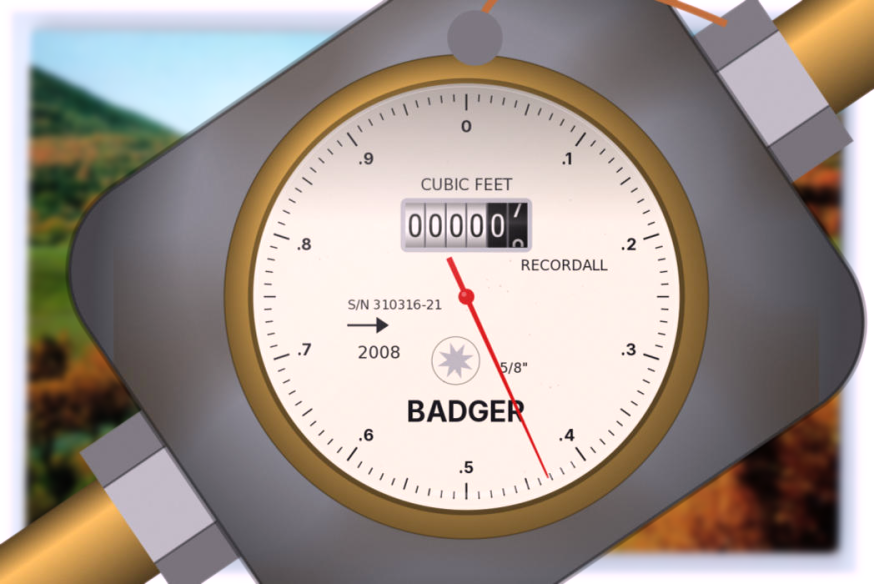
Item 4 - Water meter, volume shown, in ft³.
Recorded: 7.43 ft³
